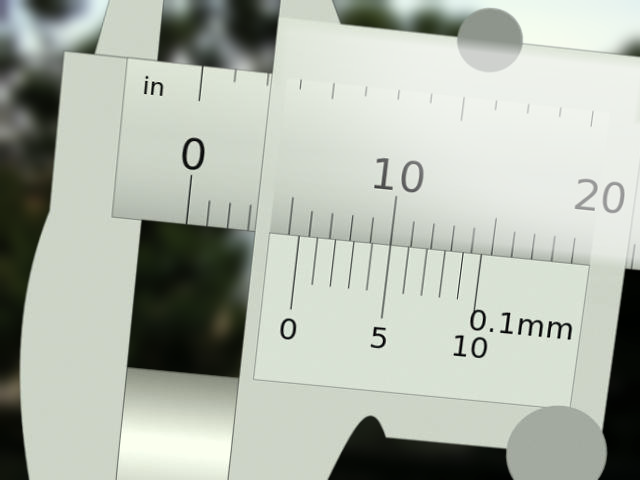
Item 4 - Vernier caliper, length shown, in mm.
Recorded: 5.5 mm
